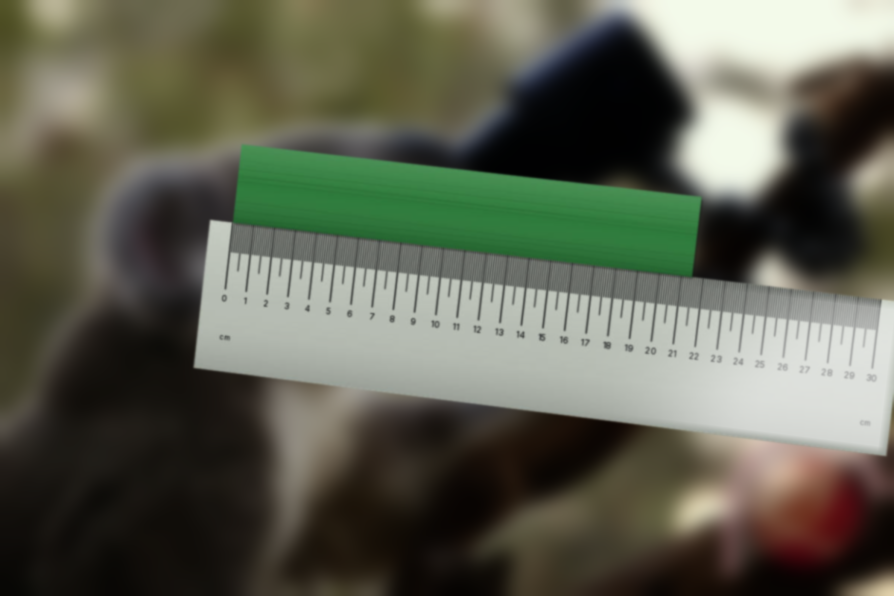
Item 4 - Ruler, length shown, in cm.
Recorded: 21.5 cm
